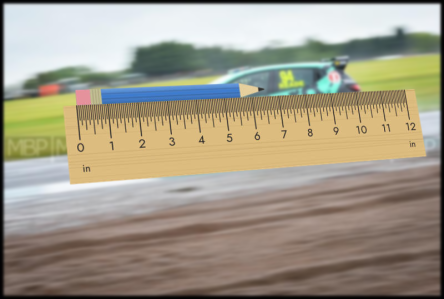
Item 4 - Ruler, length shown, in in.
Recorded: 6.5 in
